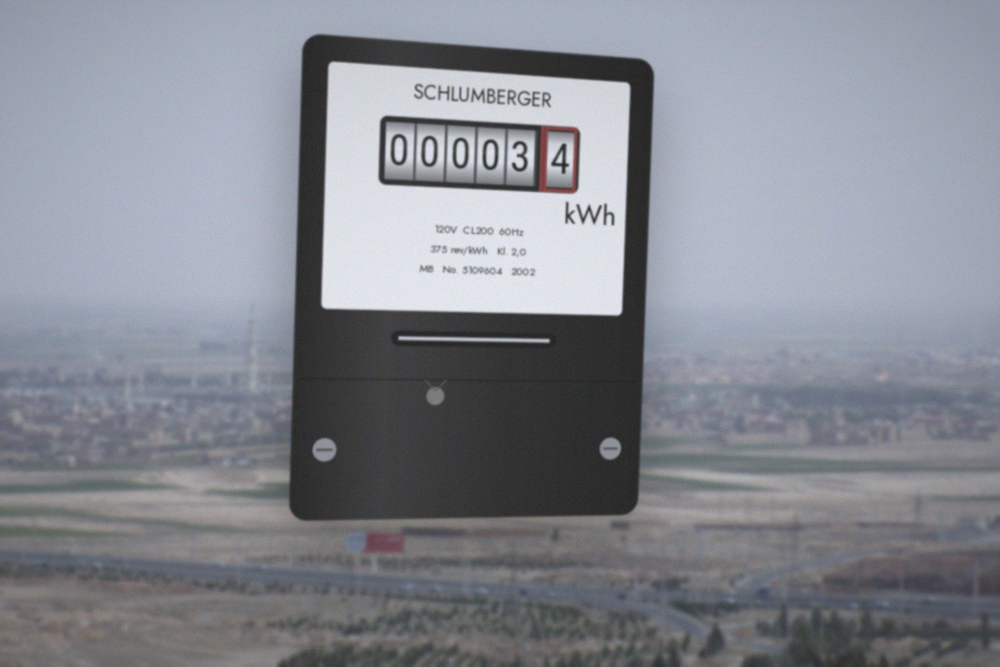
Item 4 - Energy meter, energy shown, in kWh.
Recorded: 3.4 kWh
